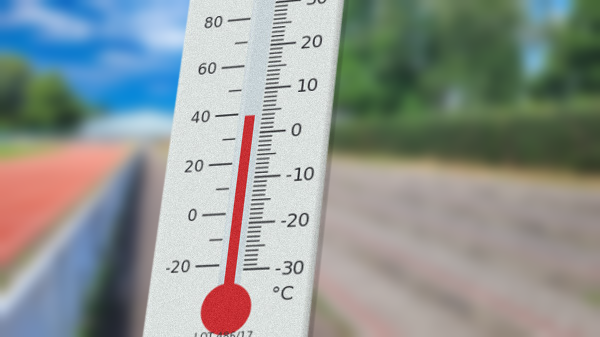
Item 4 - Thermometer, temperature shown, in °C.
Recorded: 4 °C
